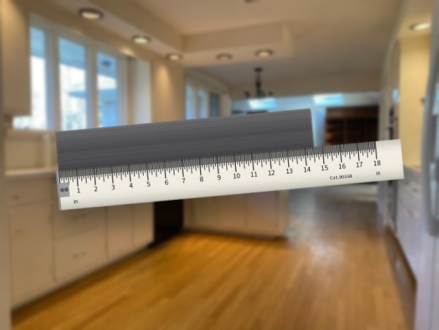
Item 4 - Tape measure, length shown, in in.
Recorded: 14.5 in
